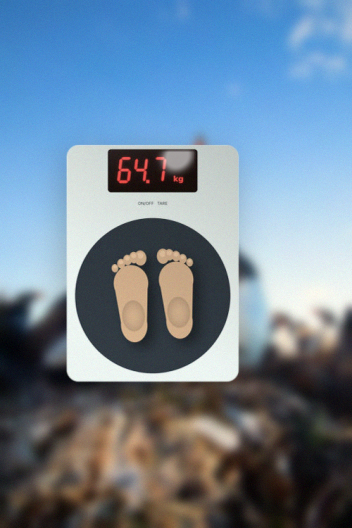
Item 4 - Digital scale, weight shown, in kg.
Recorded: 64.7 kg
